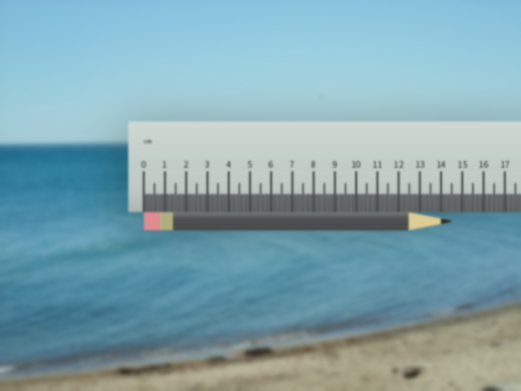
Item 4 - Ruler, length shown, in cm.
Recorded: 14.5 cm
